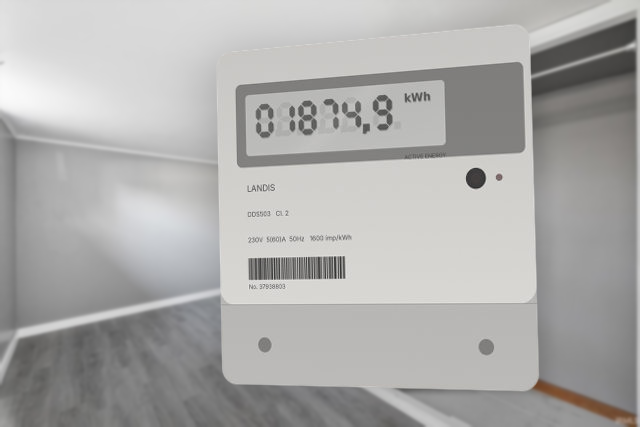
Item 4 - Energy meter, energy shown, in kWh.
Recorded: 1874.9 kWh
